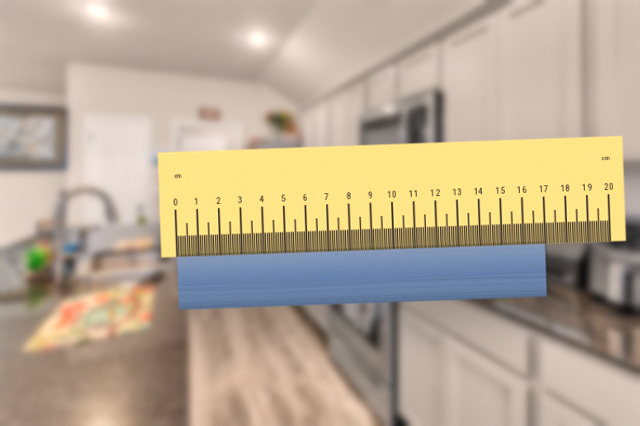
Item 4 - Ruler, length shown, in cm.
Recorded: 17 cm
